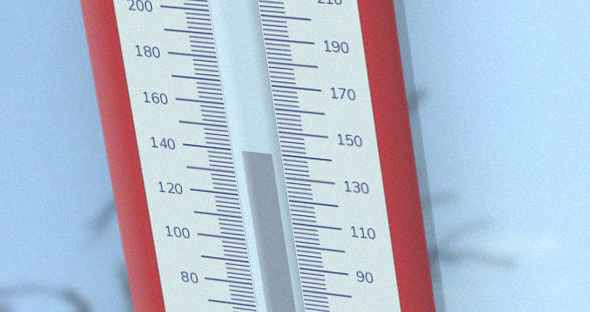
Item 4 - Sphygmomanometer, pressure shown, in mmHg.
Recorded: 140 mmHg
